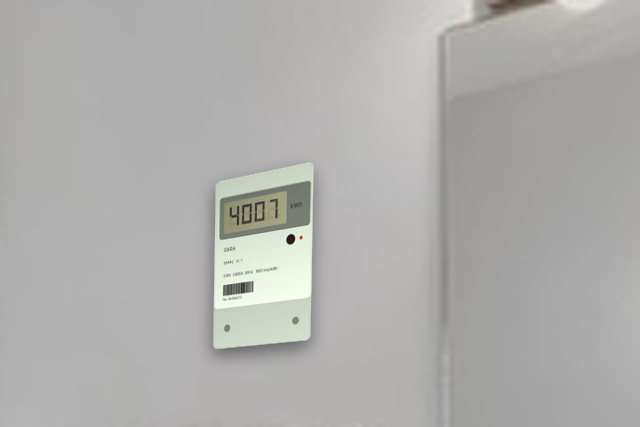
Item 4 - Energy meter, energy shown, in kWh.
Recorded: 4007 kWh
